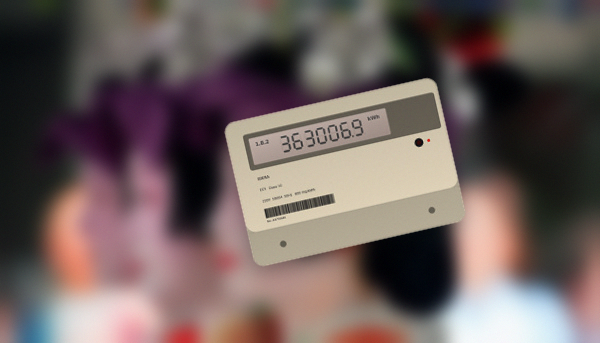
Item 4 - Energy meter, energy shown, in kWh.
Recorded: 363006.9 kWh
